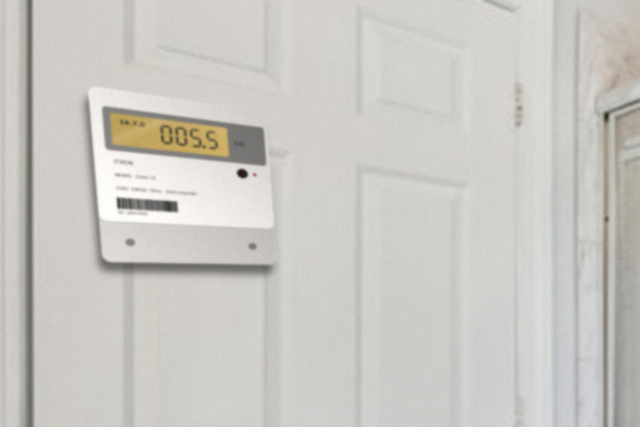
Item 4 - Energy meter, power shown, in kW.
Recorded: 5.5 kW
